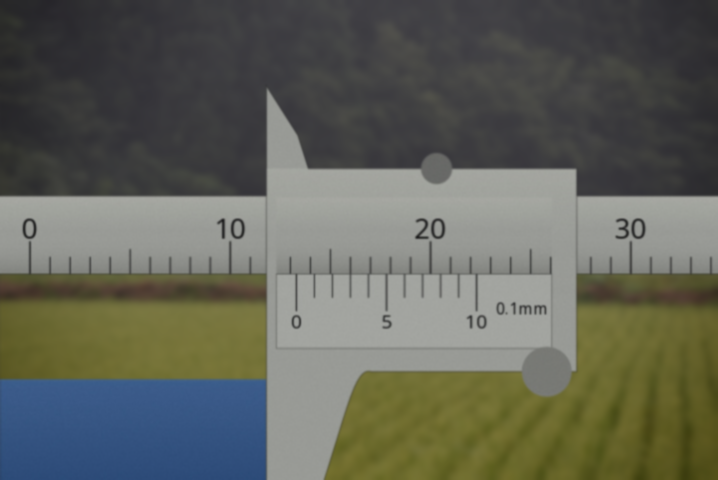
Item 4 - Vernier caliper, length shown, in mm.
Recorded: 13.3 mm
